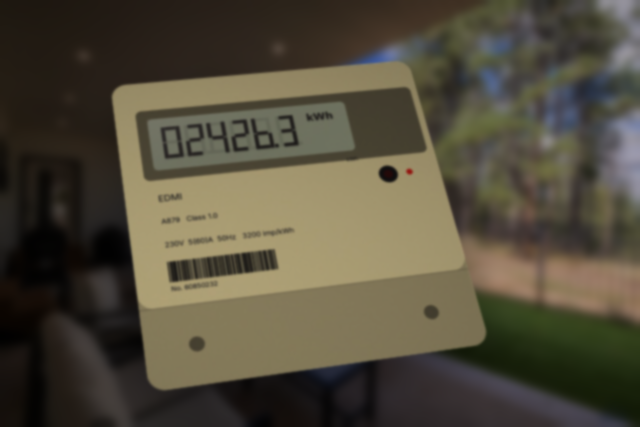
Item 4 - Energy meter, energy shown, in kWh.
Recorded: 2426.3 kWh
